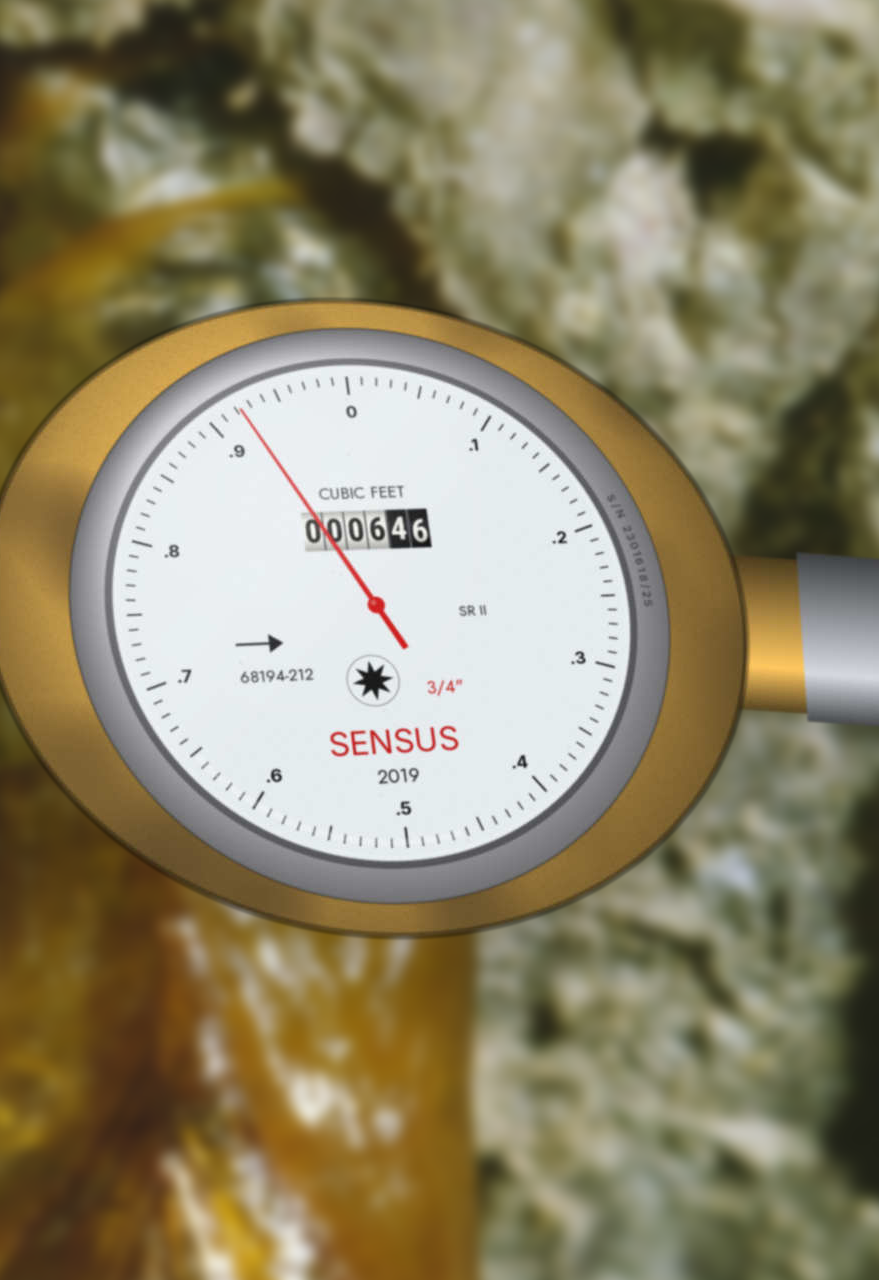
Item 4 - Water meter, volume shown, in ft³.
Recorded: 645.92 ft³
